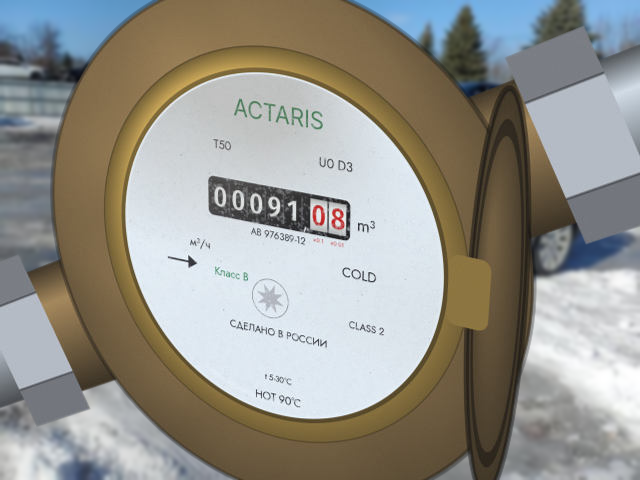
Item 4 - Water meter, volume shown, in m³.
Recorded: 91.08 m³
